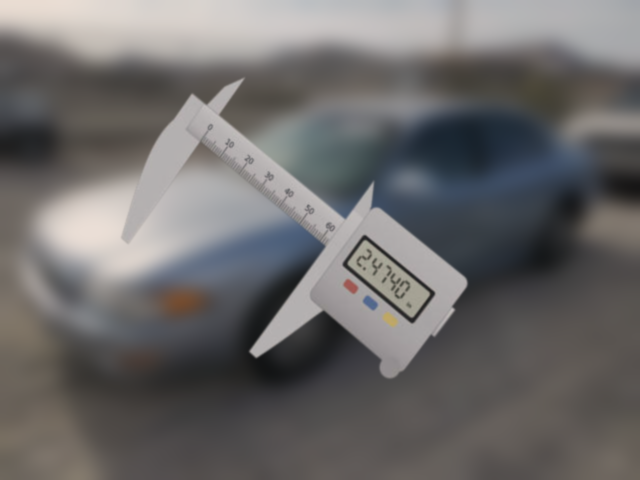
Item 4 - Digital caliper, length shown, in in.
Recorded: 2.4740 in
